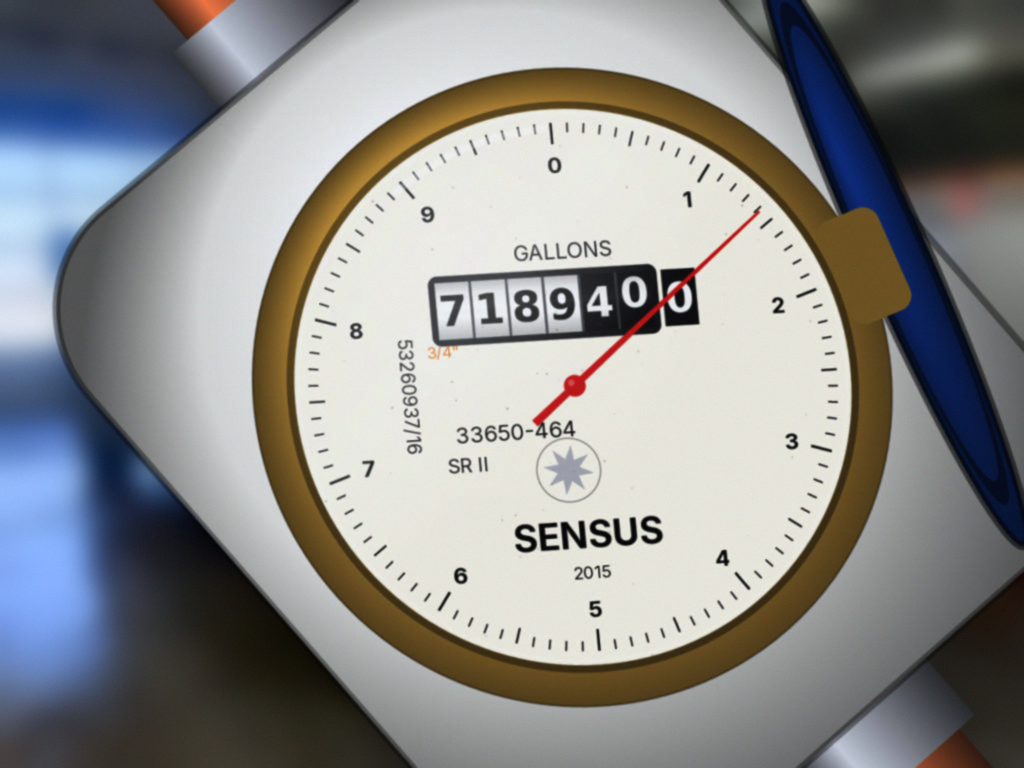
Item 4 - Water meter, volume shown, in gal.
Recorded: 7189401.4 gal
